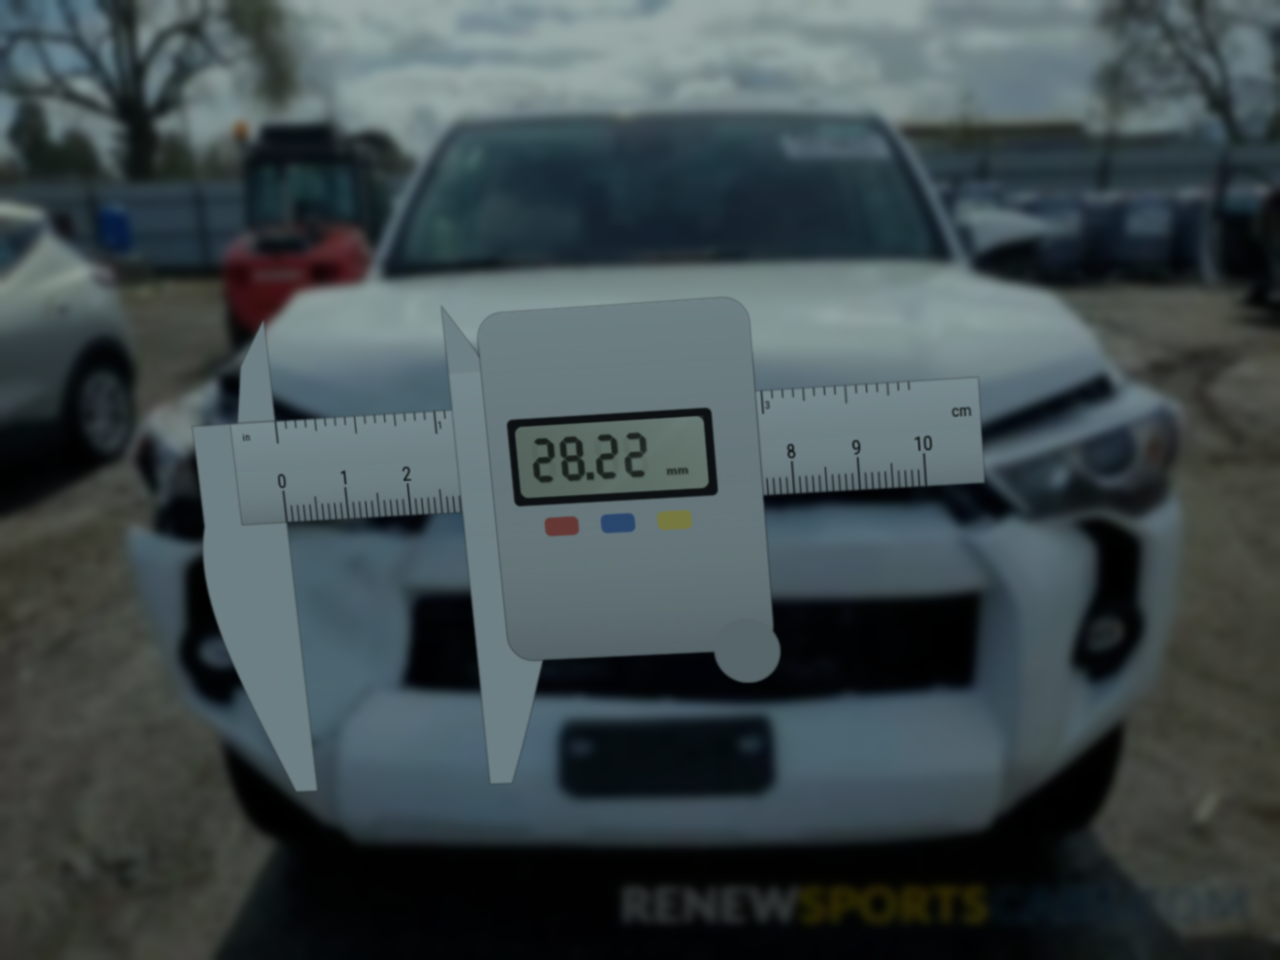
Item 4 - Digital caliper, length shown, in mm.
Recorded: 28.22 mm
